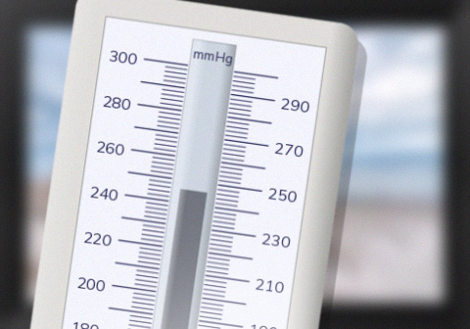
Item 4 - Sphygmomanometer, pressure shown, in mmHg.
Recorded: 246 mmHg
